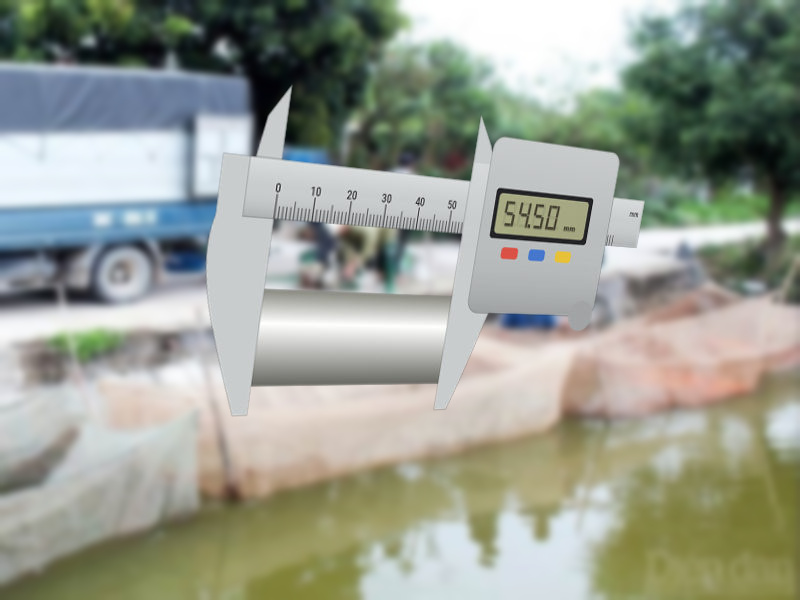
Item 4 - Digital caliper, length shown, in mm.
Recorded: 54.50 mm
